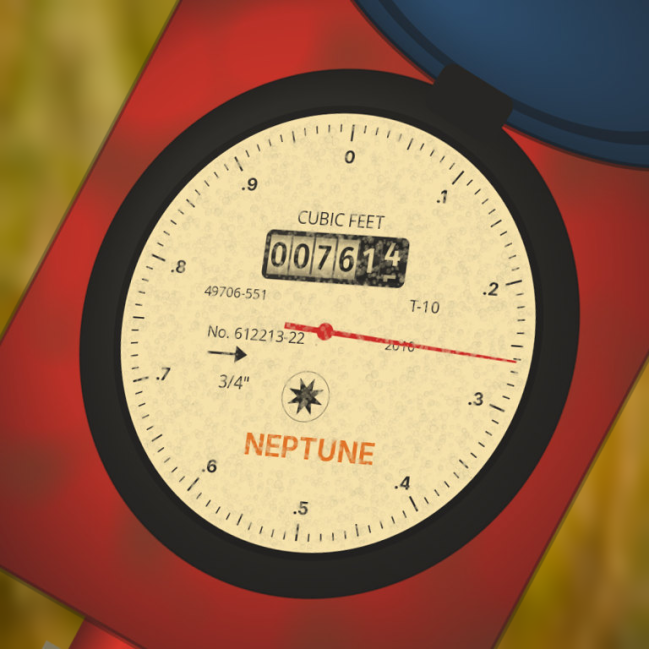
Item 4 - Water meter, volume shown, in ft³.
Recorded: 7614.26 ft³
